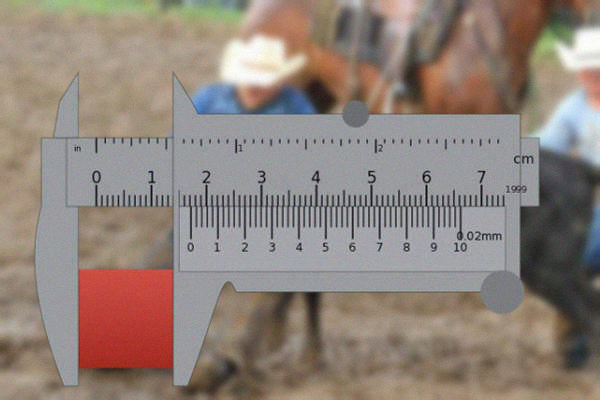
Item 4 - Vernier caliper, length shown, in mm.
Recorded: 17.2 mm
